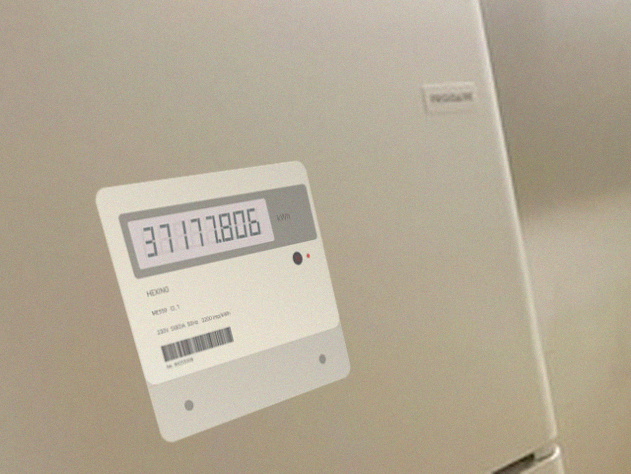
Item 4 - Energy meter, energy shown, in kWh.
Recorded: 37177.806 kWh
